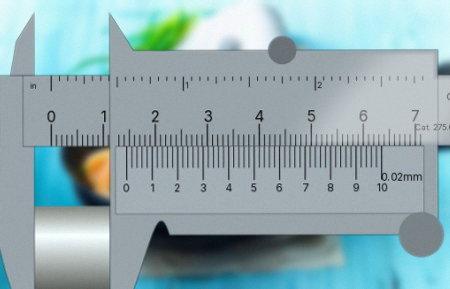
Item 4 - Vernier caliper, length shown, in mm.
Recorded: 14.5 mm
